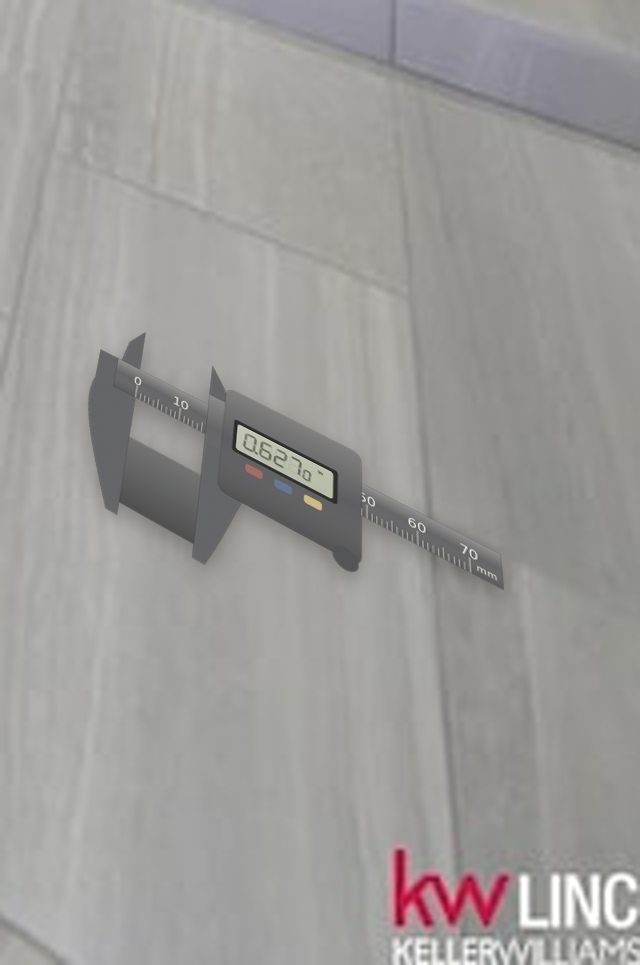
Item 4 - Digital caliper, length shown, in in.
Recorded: 0.6270 in
